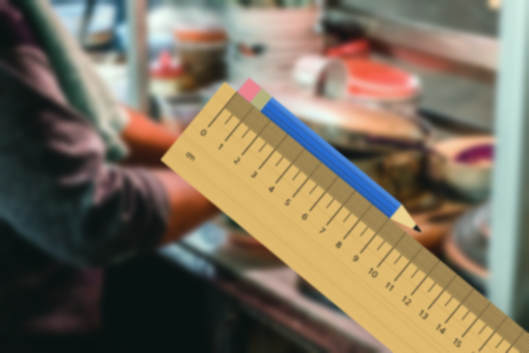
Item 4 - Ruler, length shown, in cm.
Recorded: 10.5 cm
